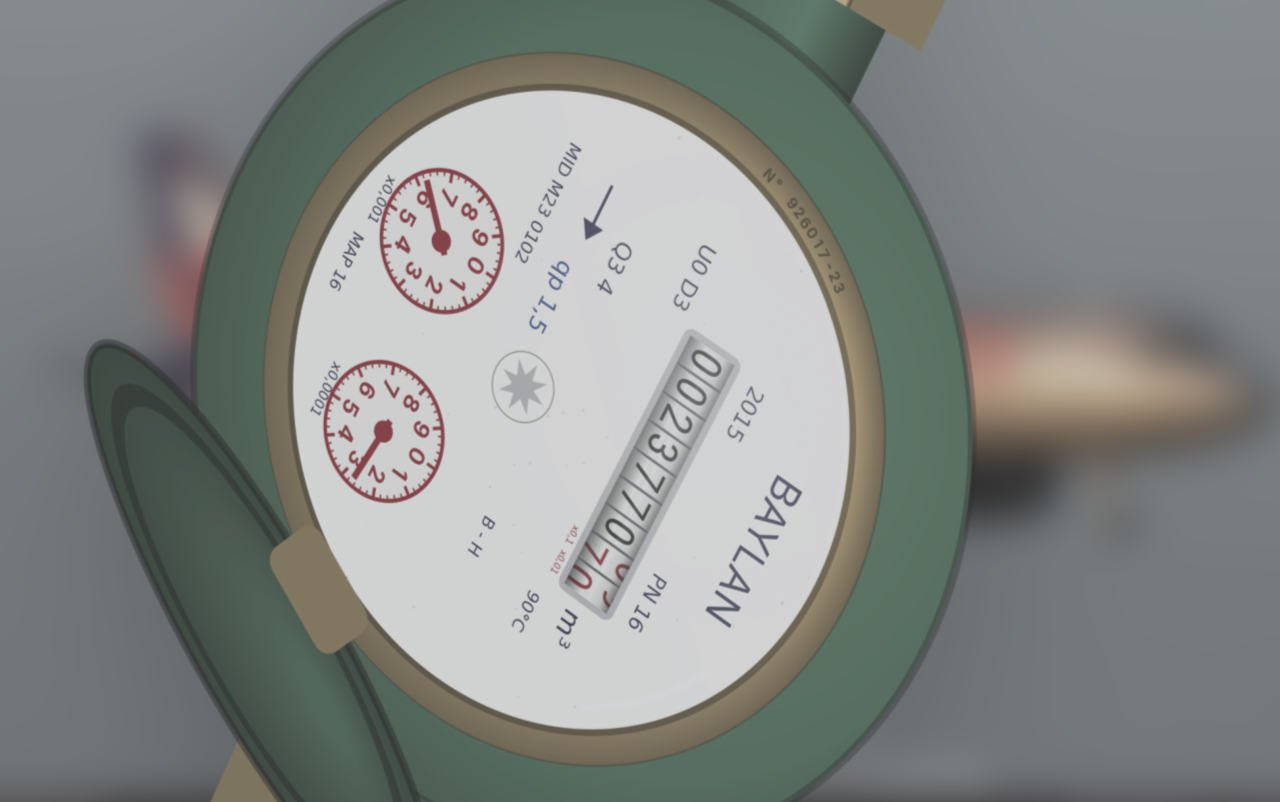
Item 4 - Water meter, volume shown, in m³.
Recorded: 23770.6962 m³
